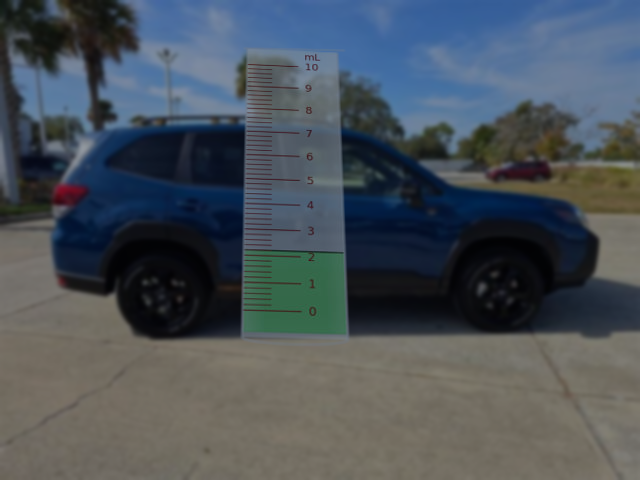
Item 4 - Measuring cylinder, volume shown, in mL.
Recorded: 2.2 mL
